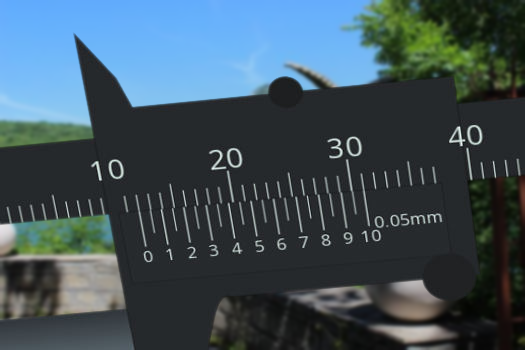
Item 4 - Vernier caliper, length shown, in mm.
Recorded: 12.0 mm
